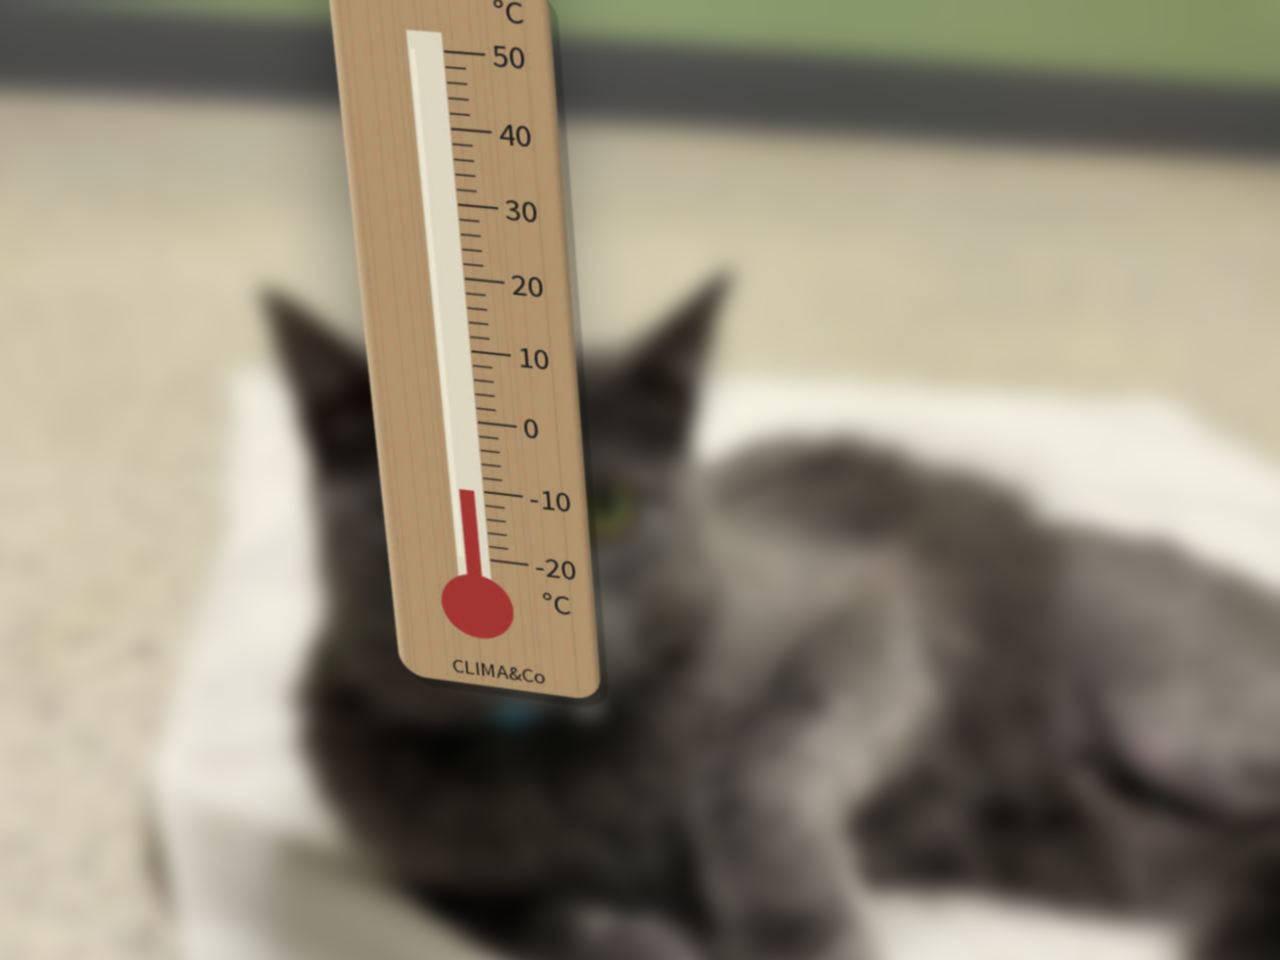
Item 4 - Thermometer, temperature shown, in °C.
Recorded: -10 °C
